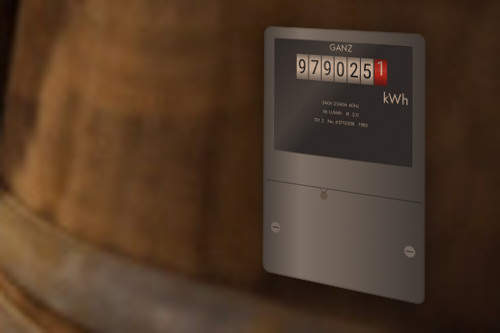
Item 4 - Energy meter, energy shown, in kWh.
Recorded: 979025.1 kWh
